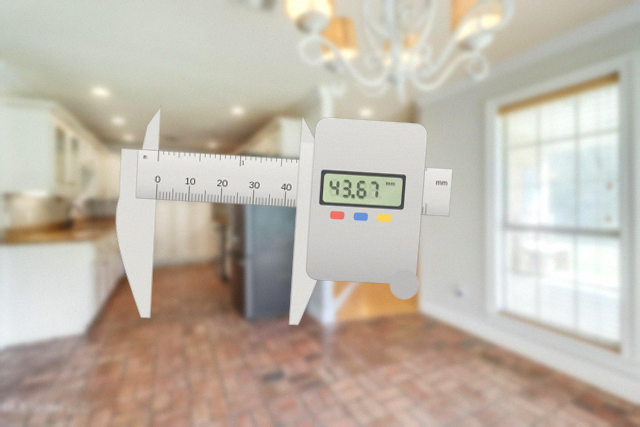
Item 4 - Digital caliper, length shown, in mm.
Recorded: 43.67 mm
